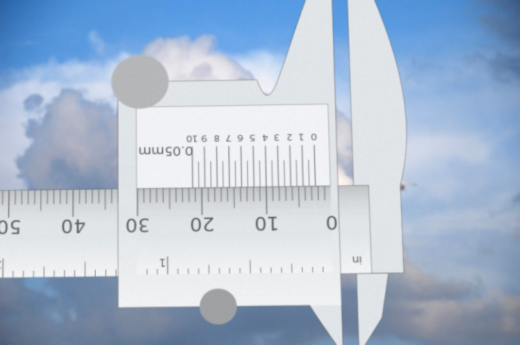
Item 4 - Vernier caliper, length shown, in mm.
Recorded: 2.4 mm
